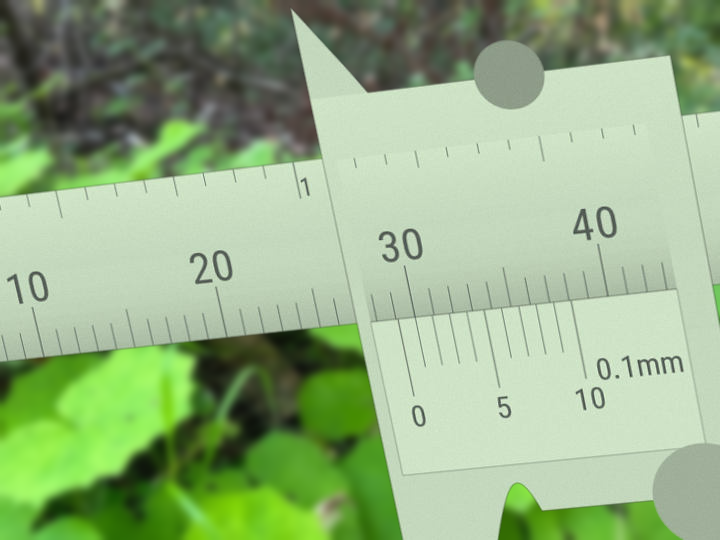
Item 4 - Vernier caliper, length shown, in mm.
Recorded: 29.1 mm
